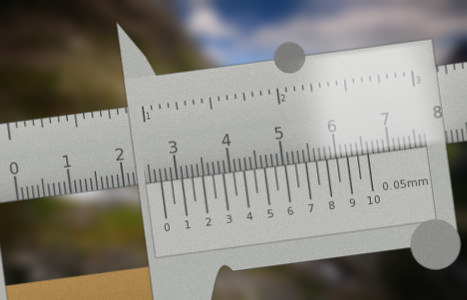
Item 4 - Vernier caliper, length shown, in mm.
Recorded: 27.0 mm
